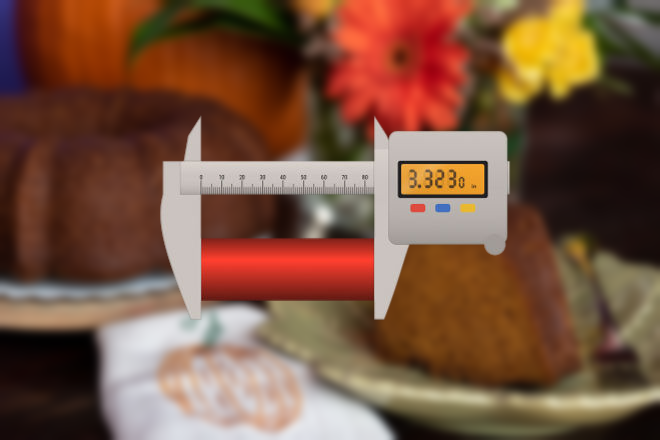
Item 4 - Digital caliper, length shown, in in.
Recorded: 3.3230 in
